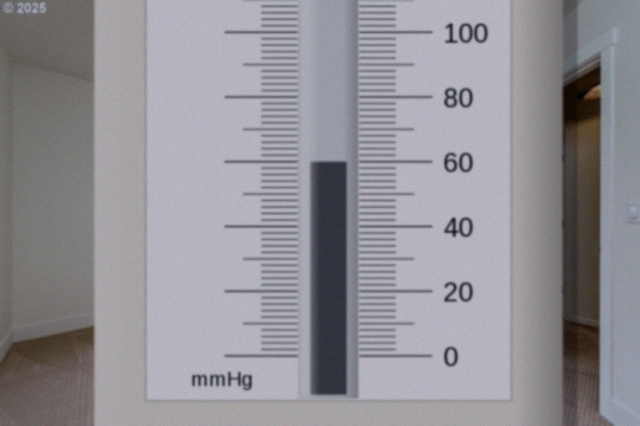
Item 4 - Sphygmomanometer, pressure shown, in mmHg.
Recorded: 60 mmHg
